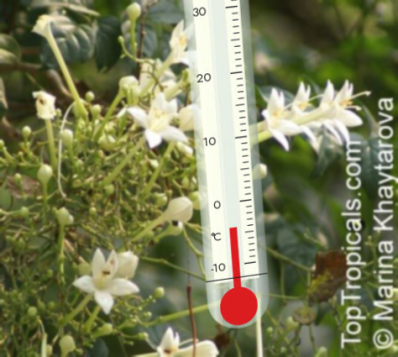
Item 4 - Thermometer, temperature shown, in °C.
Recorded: -4 °C
